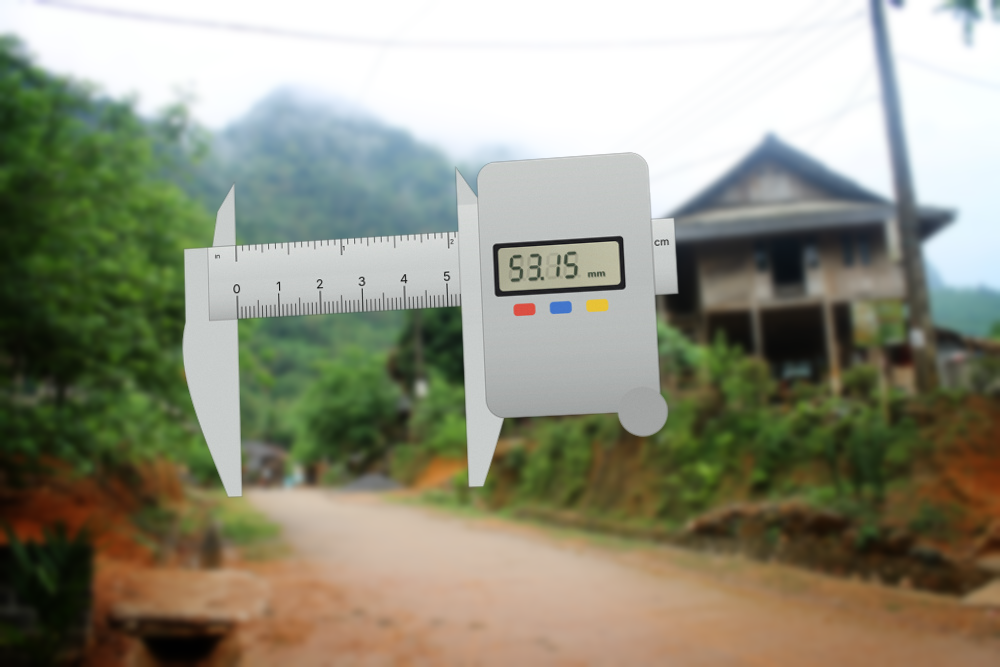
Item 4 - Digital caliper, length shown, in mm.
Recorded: 53.15 mm
